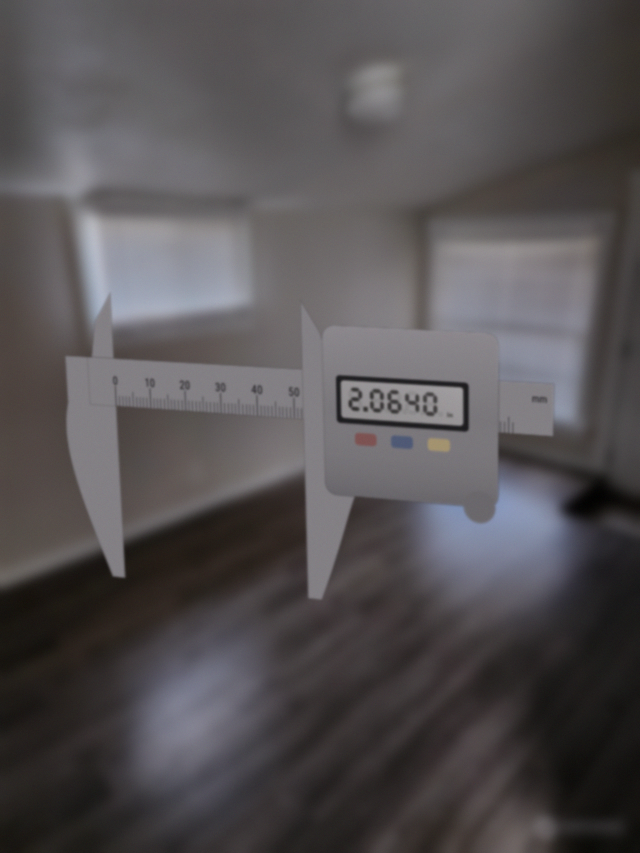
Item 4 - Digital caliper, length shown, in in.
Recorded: 2.0640 in
